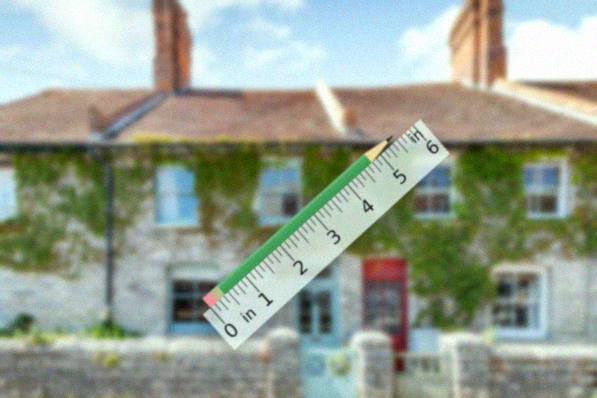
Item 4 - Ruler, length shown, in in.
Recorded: 5.5 in
